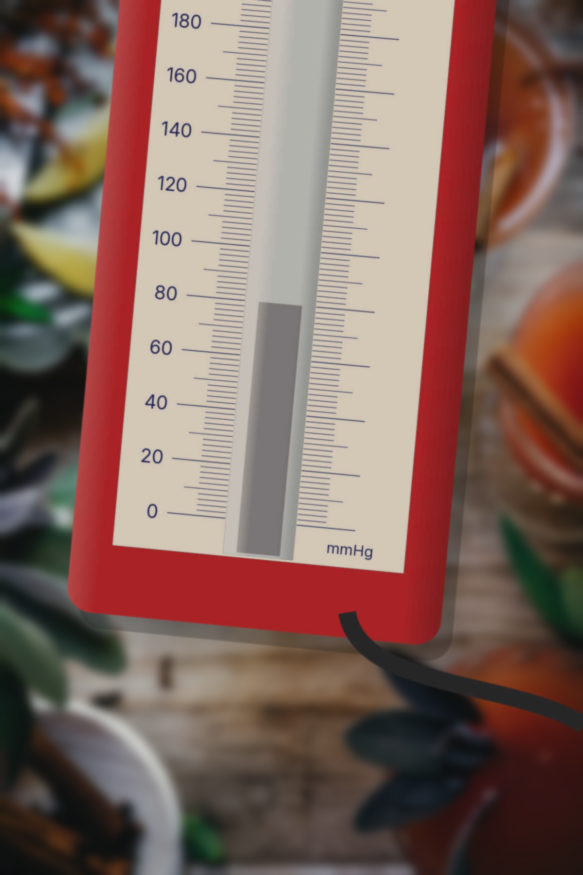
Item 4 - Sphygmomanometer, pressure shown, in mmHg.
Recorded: 80 mmHg
